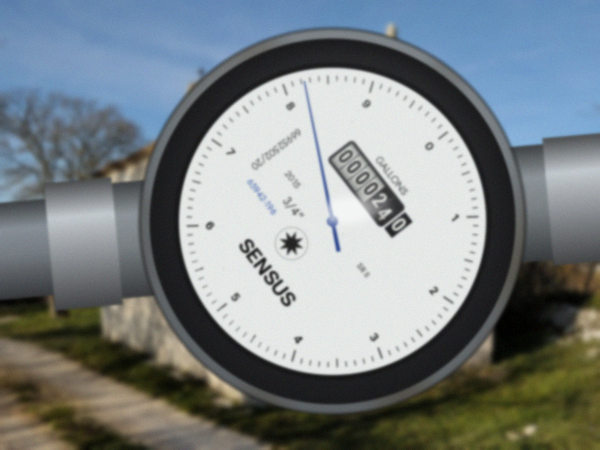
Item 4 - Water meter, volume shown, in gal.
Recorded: 238.2 gal
